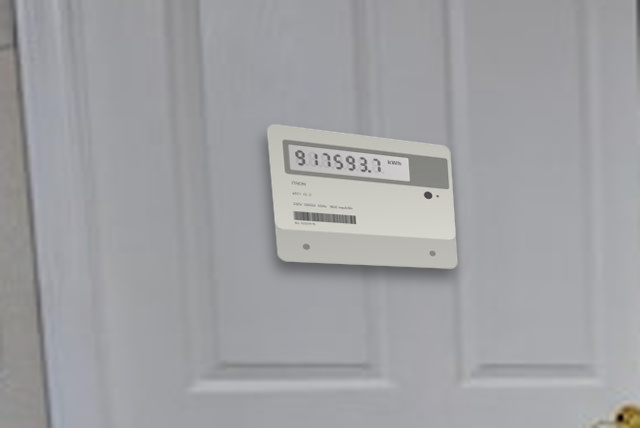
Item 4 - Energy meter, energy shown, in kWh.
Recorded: 917593.7 kWh
